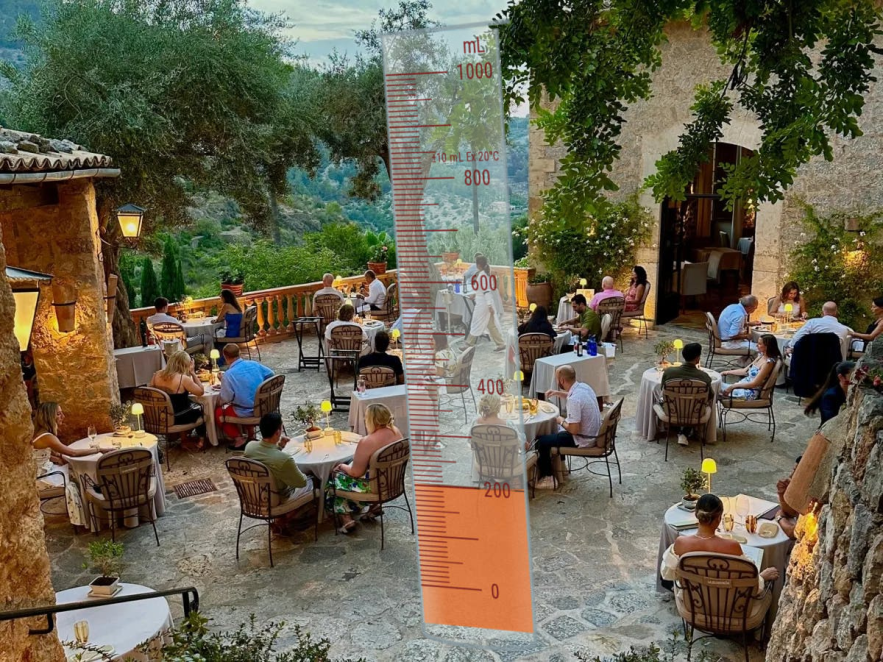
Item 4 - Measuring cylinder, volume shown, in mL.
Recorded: 200 mL
